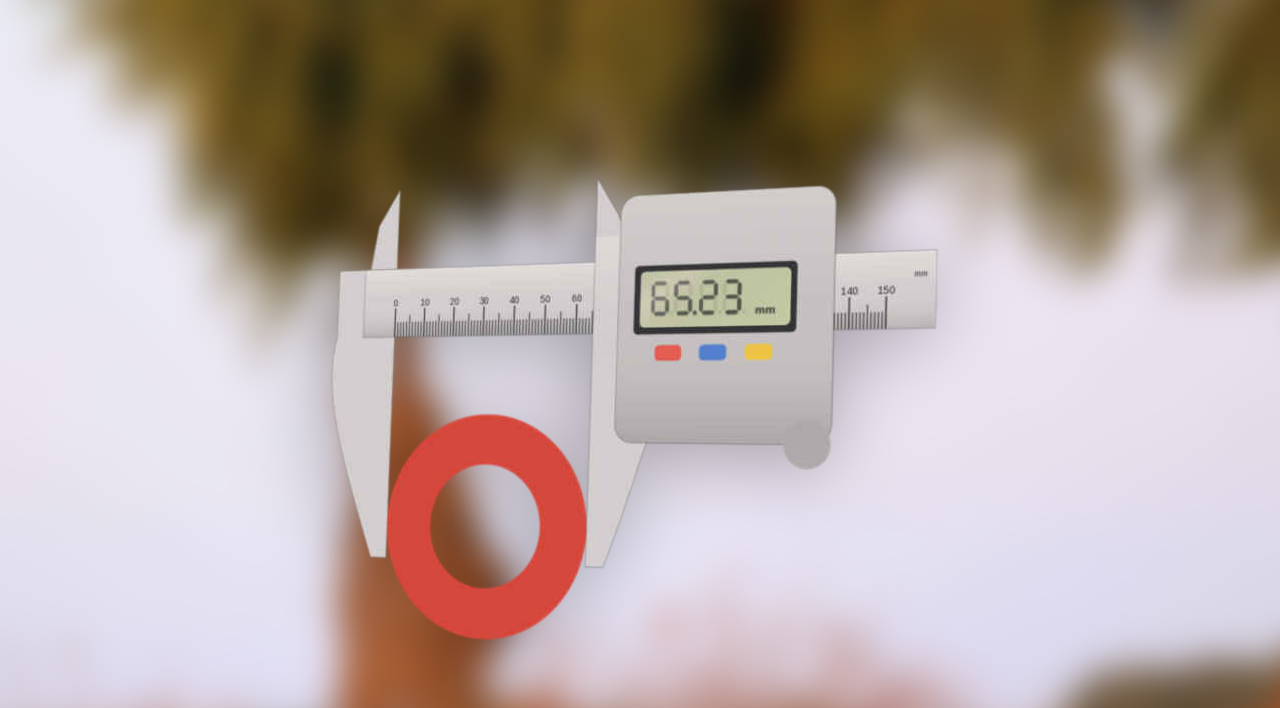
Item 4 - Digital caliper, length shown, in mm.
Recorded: 65.23 mm
